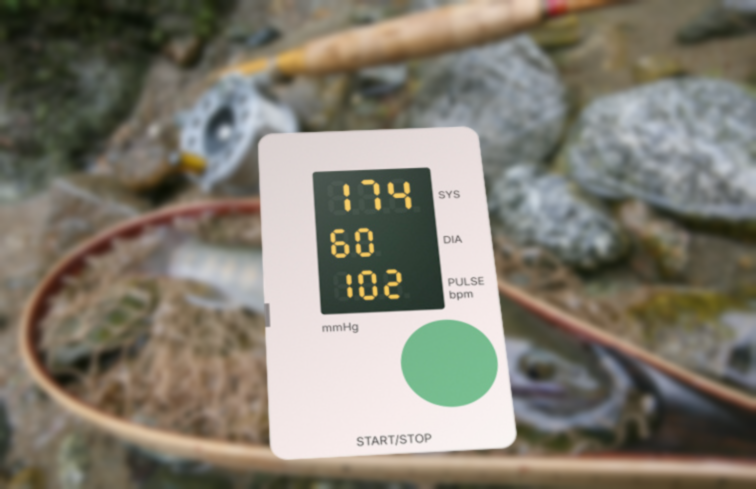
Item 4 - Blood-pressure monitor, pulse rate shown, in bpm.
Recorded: 102 bpm
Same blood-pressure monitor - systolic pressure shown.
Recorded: 174 mmHg
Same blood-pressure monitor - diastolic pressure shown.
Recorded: 60 mmHg
